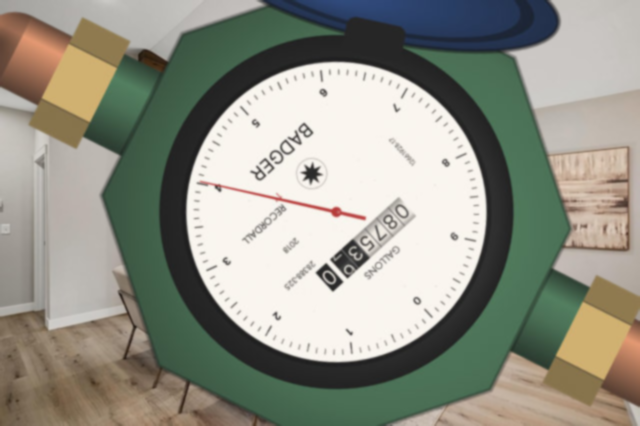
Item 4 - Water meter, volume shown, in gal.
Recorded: 875364.0 gal
